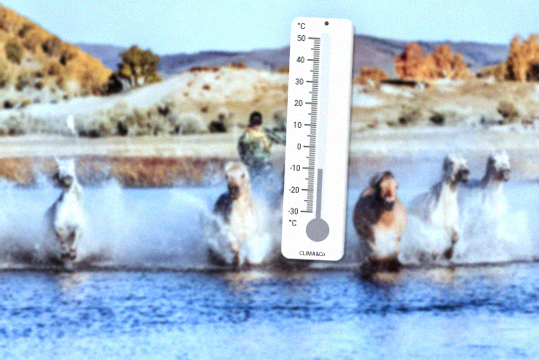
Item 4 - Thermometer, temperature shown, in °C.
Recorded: -10 °C
